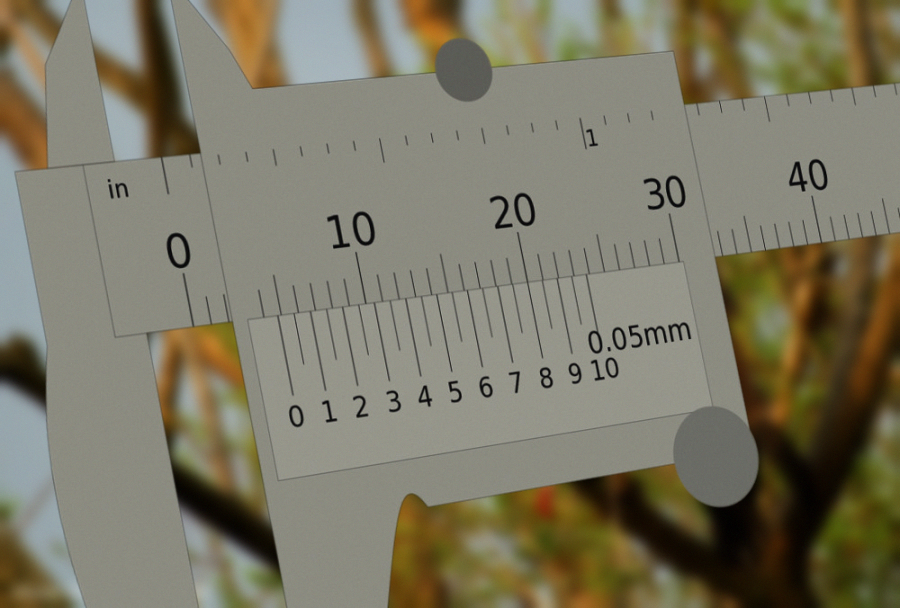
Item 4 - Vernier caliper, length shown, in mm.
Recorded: 4.8 mm
